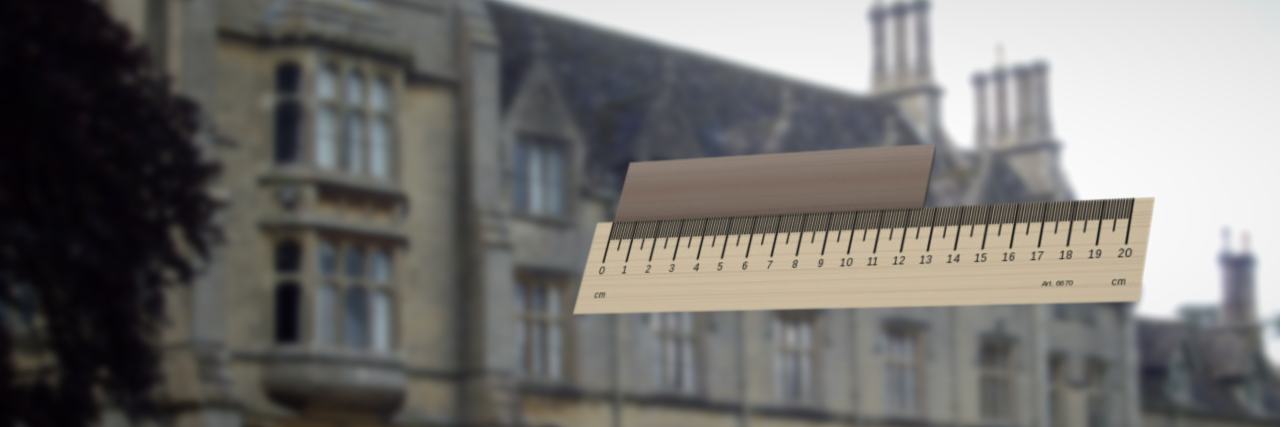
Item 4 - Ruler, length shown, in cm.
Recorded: 12.5 cm
